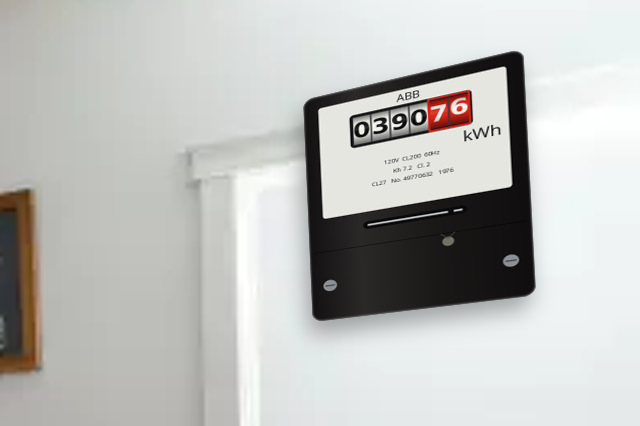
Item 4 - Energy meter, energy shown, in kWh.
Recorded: 390.76 kWh
